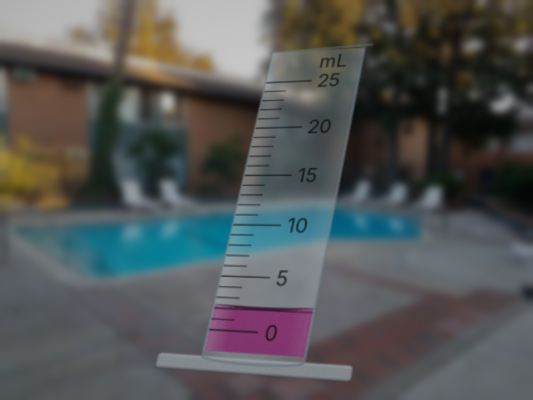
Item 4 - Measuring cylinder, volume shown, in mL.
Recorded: 2 mL
